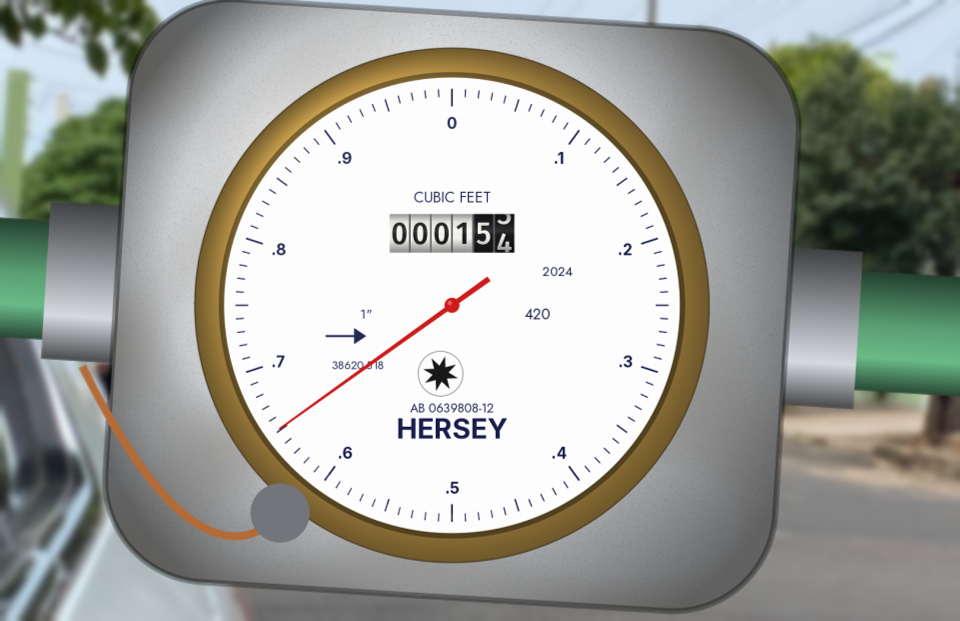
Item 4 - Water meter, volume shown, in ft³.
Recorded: 153.65 ft³
